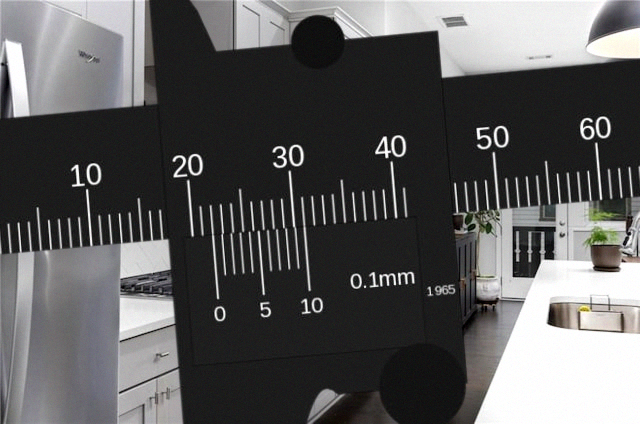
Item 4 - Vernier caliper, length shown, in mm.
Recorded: 22.0 mm
